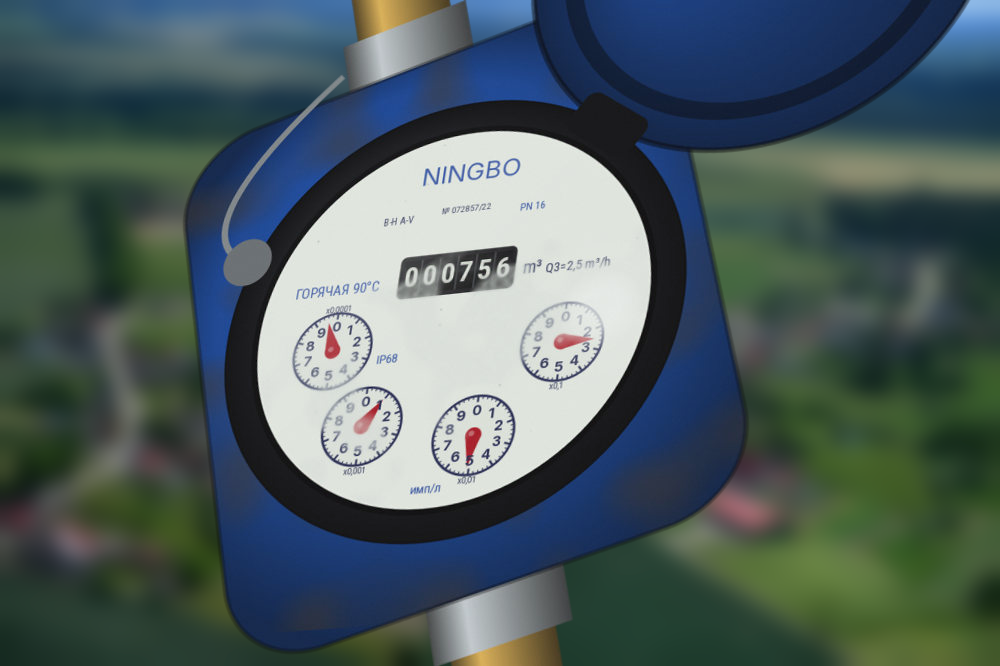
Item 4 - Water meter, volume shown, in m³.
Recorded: 756.2509 m³
